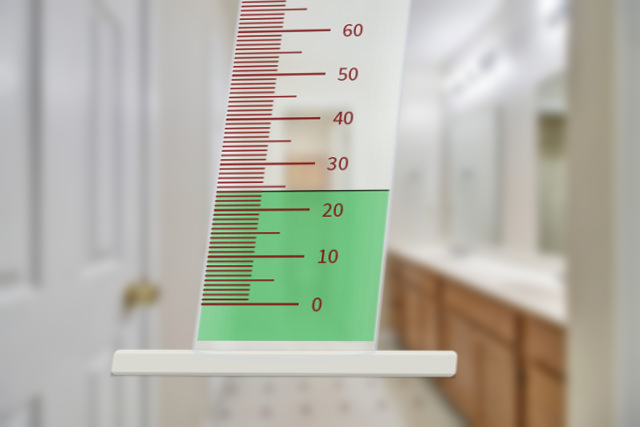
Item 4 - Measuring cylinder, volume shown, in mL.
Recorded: 24 mL
